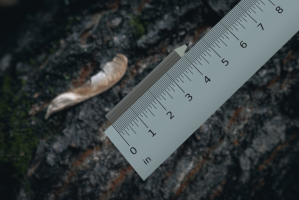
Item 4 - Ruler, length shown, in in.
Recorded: 4.5 in
